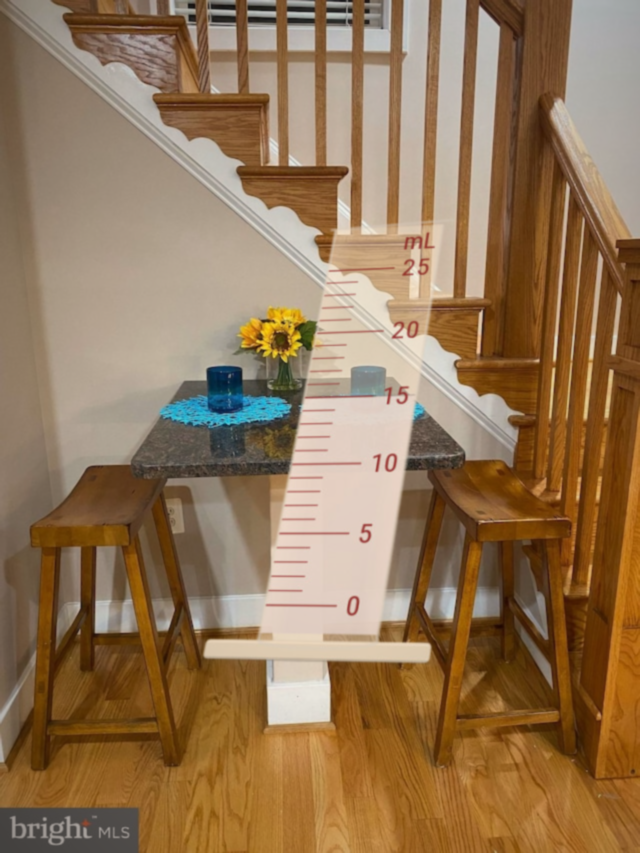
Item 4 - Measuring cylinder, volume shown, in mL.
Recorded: 15 mL
